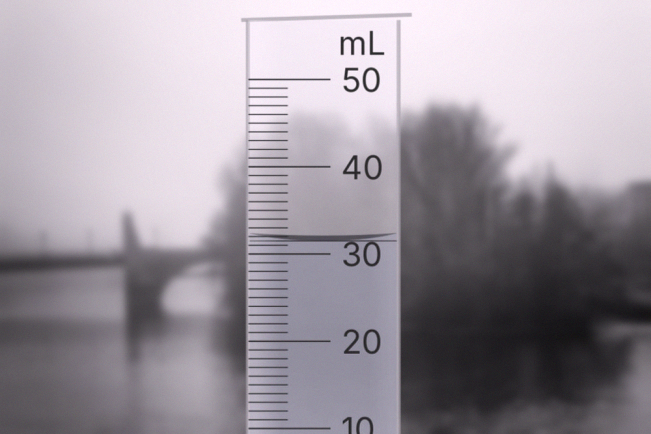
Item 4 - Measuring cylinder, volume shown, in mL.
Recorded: 31.5 mL
